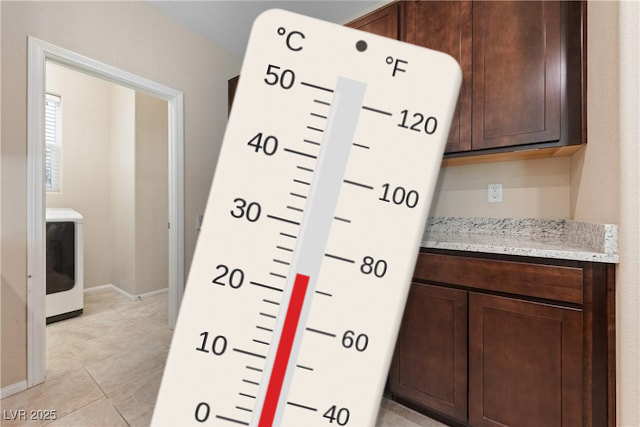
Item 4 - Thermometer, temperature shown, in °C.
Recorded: 23 °C
